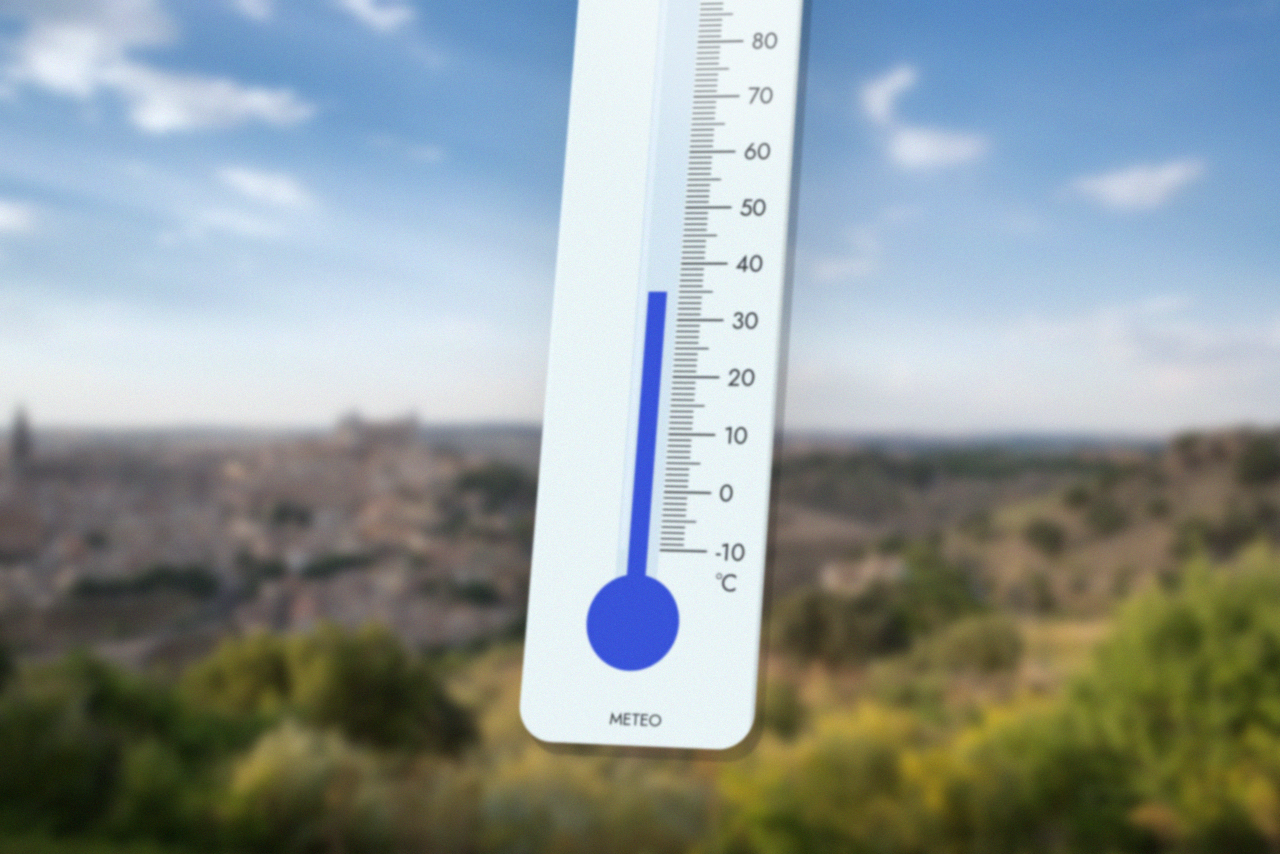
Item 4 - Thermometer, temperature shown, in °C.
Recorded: 35 °C
